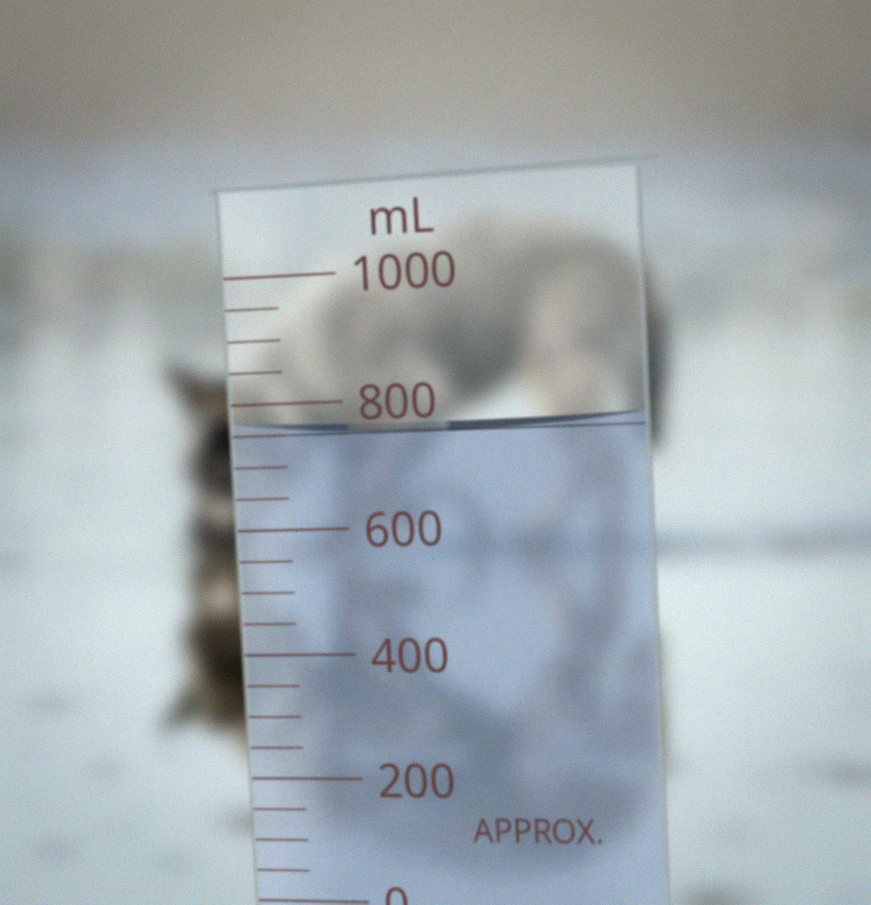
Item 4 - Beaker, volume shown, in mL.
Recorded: 750 mL
